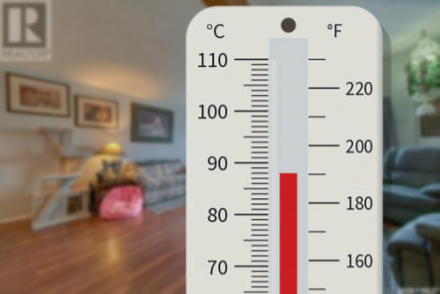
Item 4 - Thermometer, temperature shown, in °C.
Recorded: 88 °C
